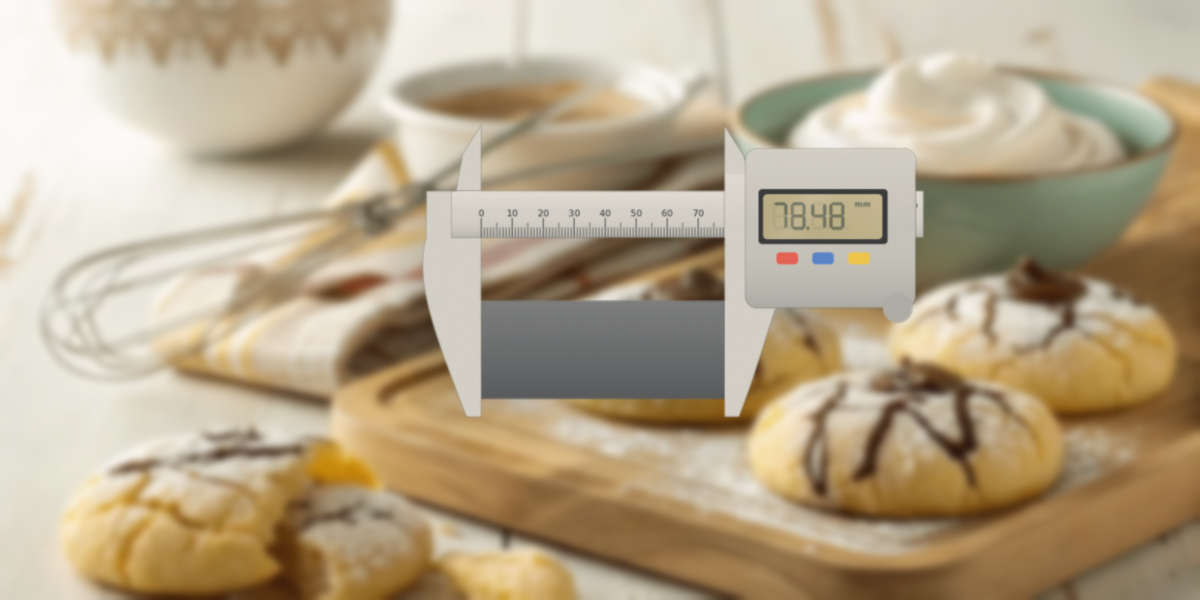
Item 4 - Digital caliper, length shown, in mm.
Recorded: 78.48 mm
